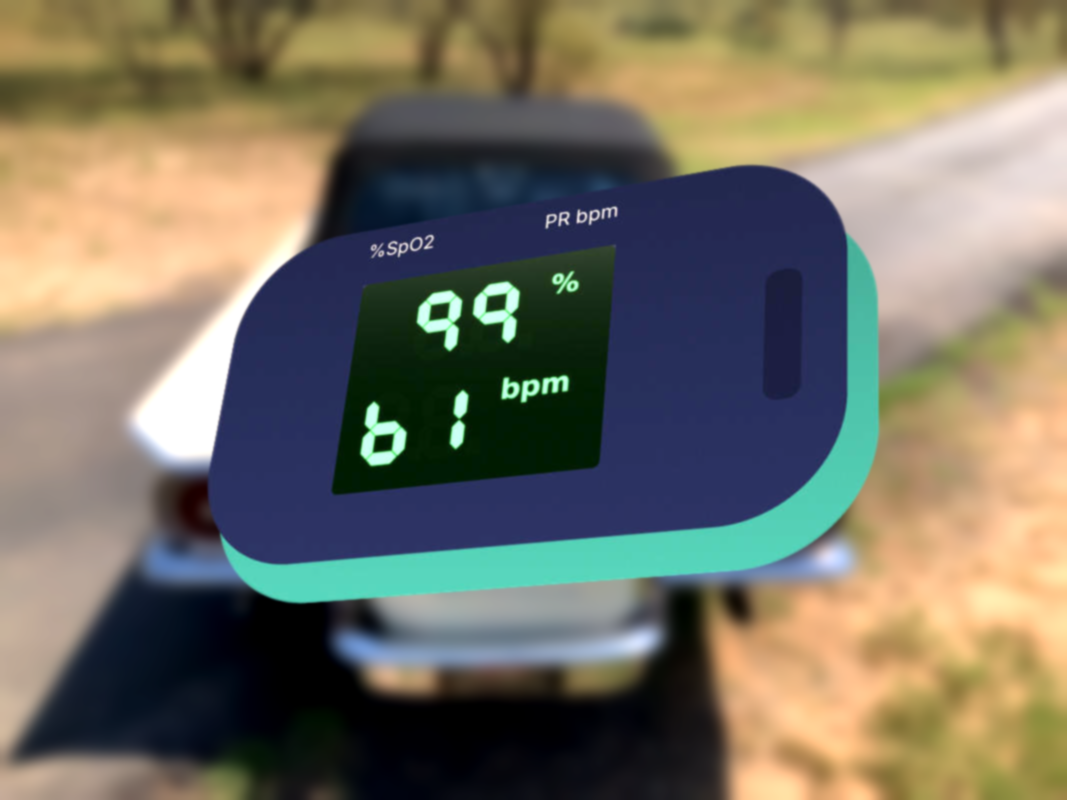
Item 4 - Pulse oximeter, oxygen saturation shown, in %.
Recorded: 99 %
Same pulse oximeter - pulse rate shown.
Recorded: 61 bpm
